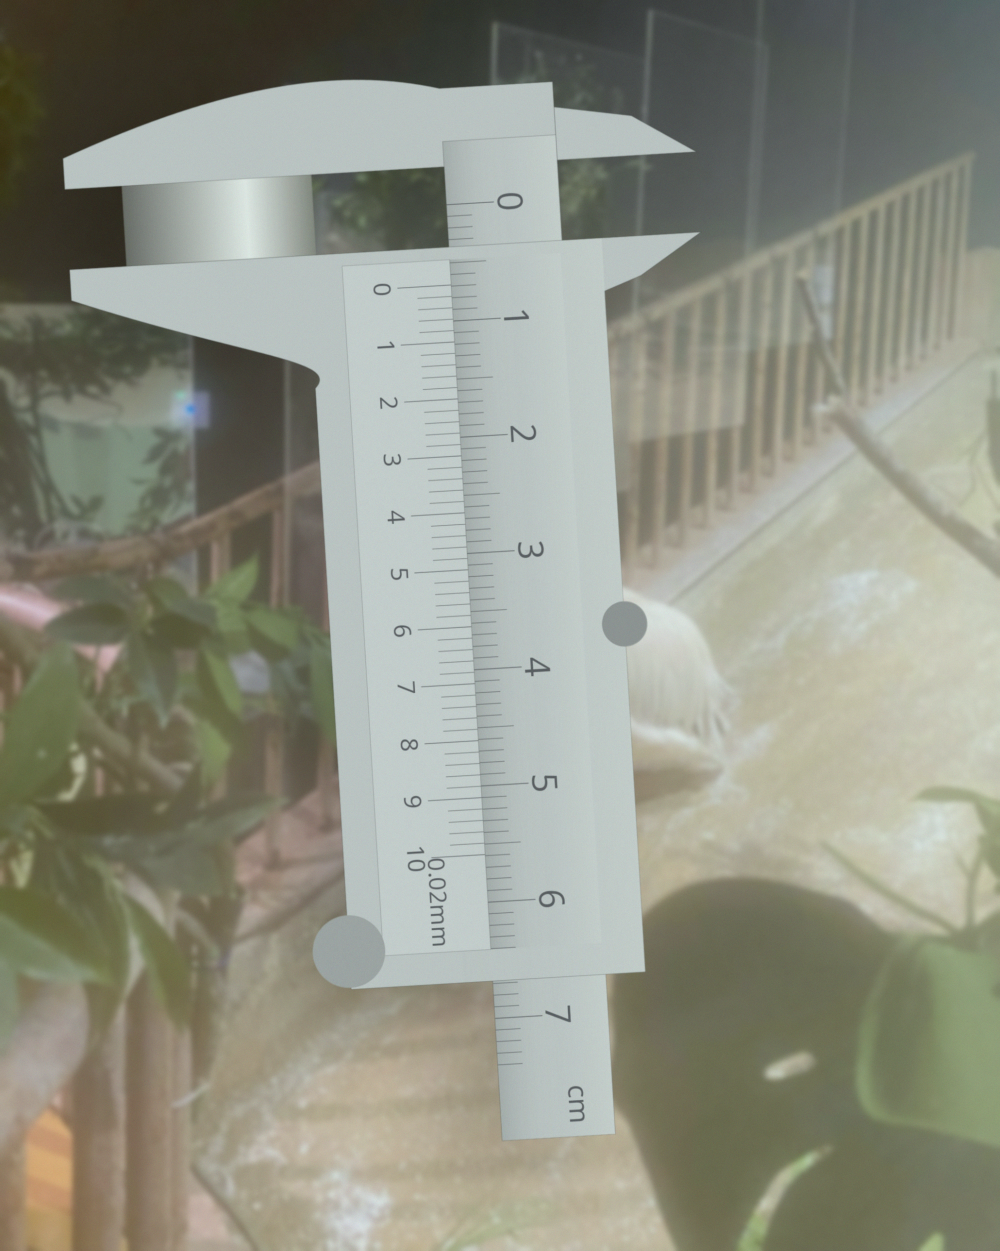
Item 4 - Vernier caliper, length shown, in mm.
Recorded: 6.9 mm
